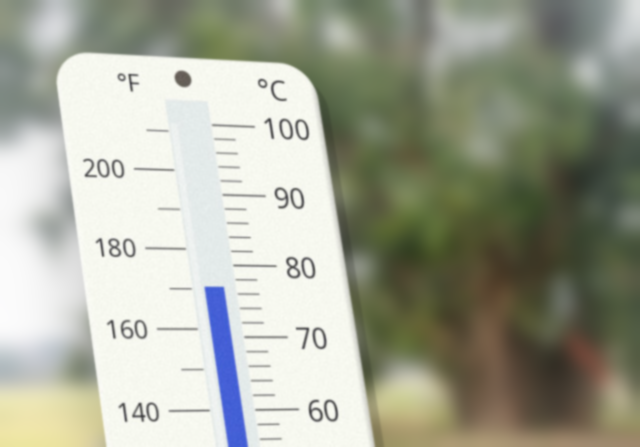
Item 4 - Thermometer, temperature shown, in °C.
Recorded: 77 °C
